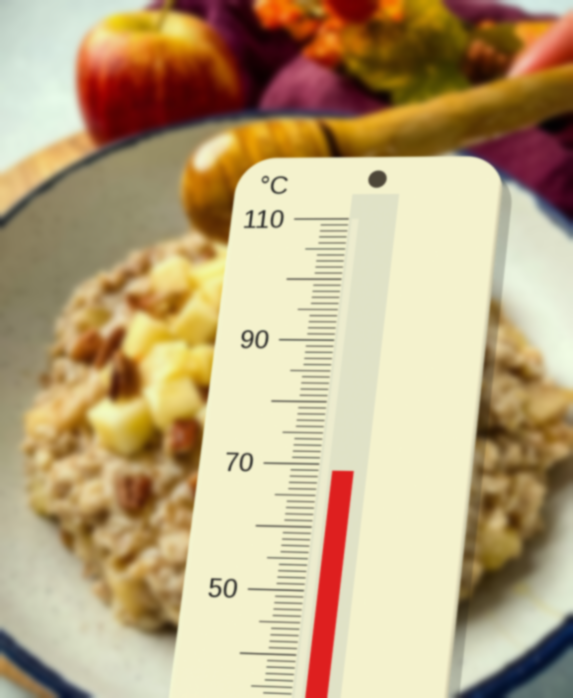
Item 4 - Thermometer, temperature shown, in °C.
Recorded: 69 °C
